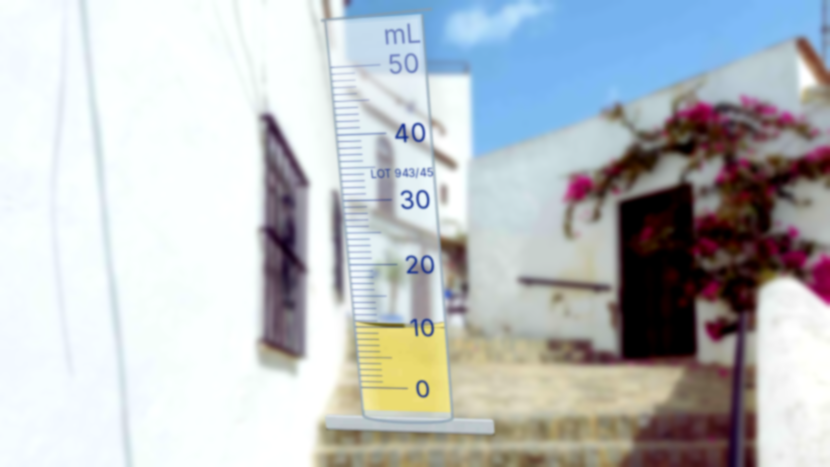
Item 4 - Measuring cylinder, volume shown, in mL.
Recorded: 10 mL
